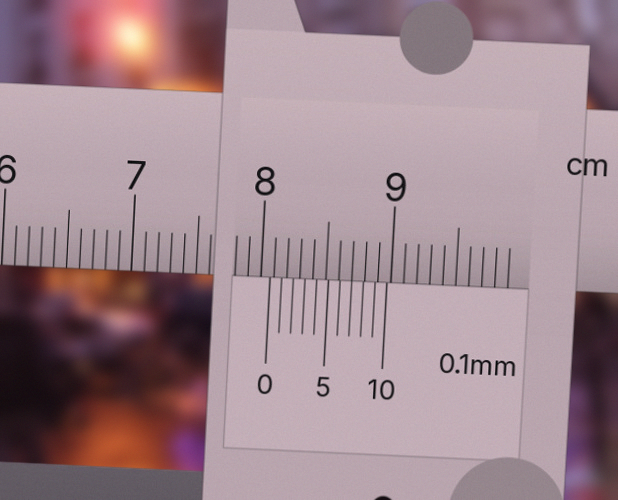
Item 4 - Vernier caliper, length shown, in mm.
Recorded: 80.7 mm
